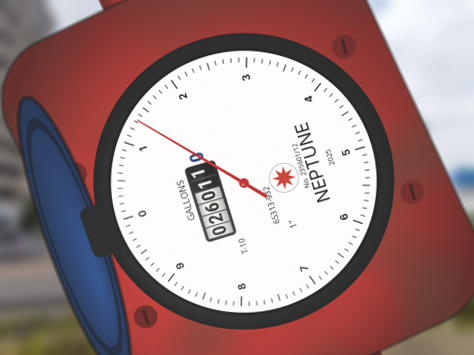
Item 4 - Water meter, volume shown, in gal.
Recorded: 260111.3 gal
